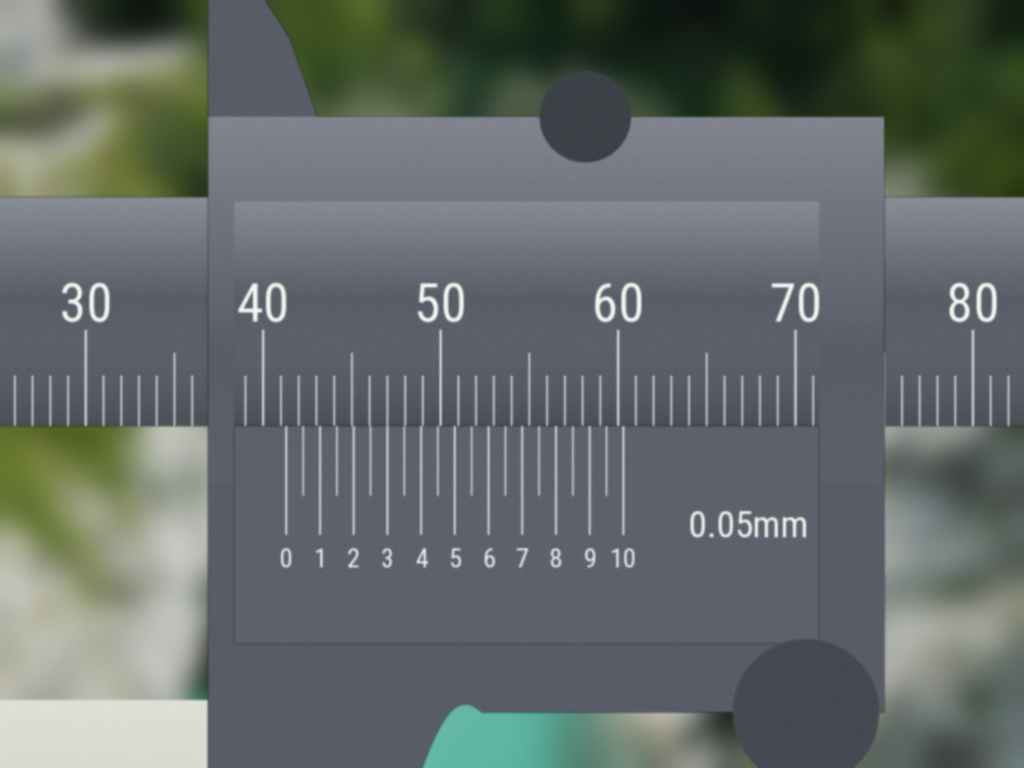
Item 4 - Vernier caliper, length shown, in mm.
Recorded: 41.3 mm
